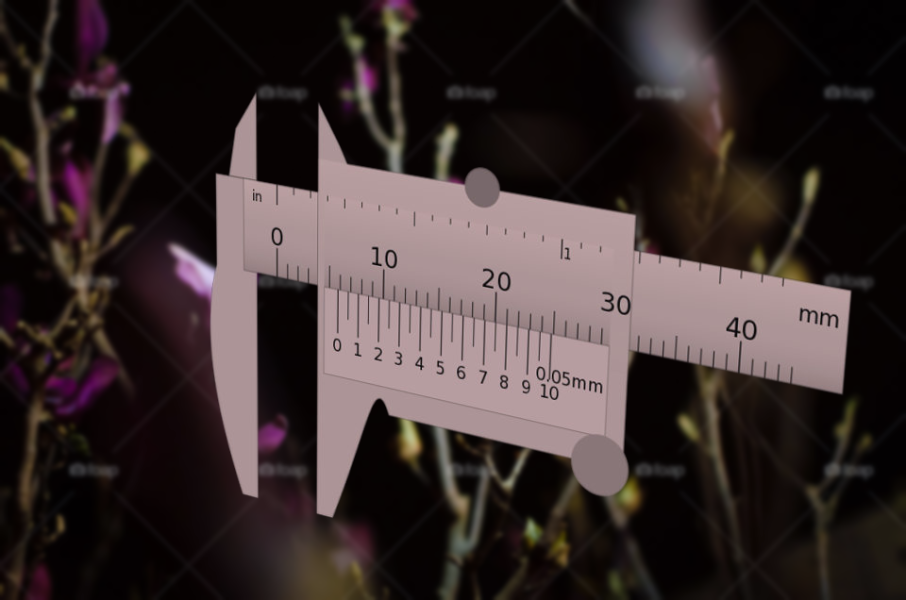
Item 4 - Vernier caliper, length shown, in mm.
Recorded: 5.8 mm
